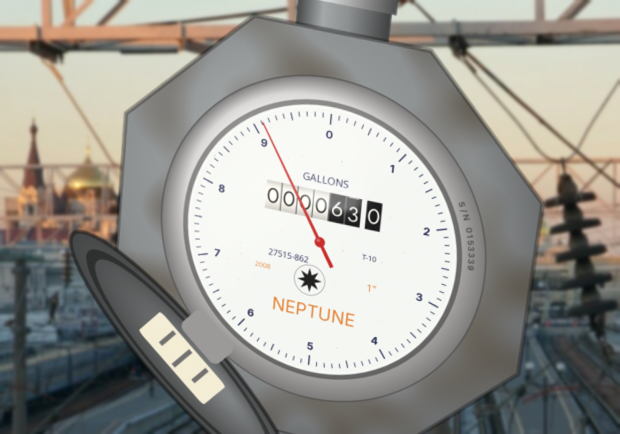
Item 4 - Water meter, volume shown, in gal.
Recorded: 629.1 gal
